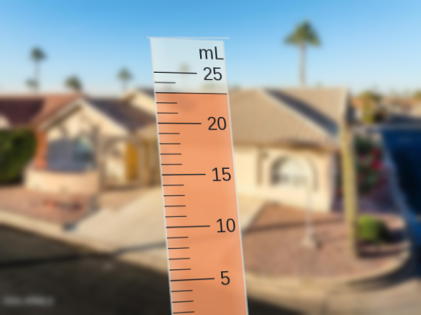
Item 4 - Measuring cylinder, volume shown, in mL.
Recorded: 23 mL
